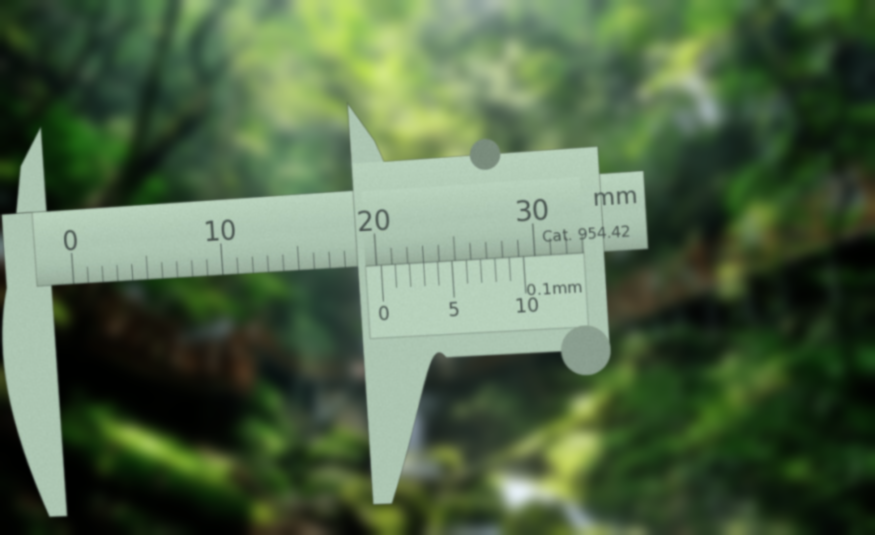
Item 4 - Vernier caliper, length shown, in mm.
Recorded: 20.3 mm
